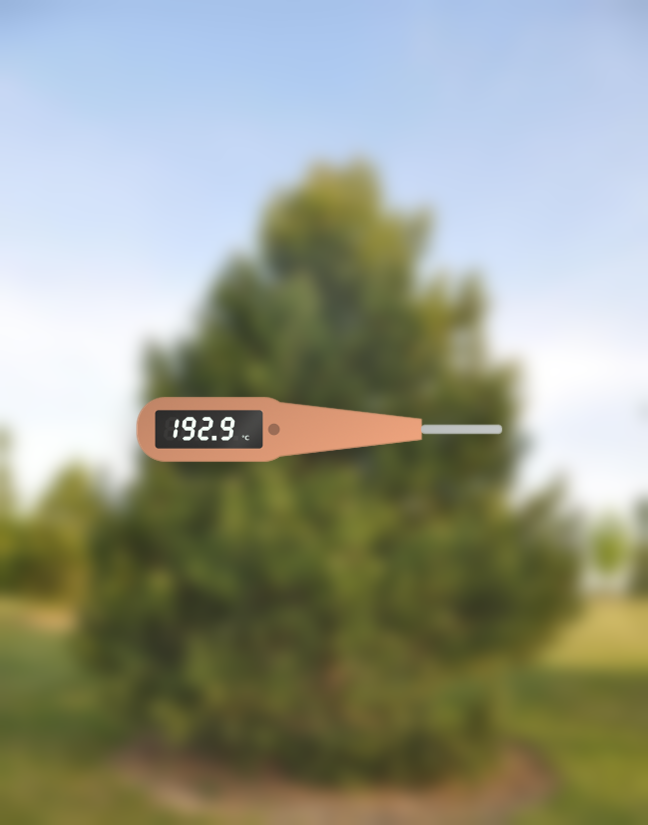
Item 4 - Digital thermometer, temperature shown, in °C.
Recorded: 192.9 °C
